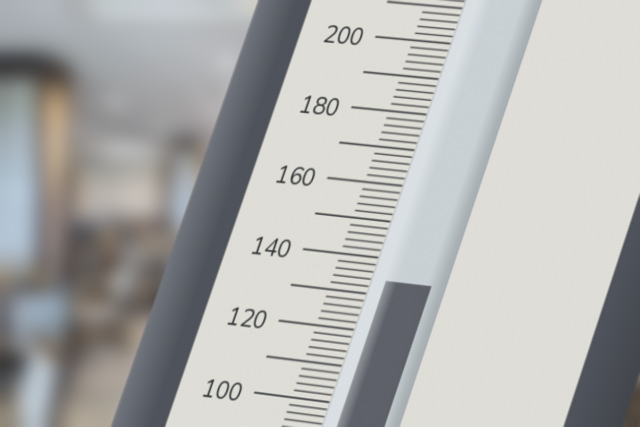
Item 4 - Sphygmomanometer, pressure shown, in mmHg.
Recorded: 134 mmHg
